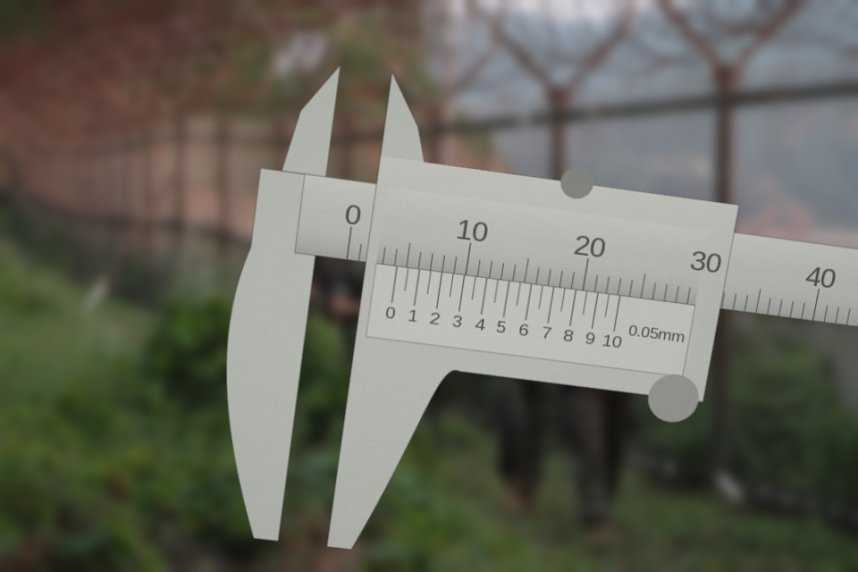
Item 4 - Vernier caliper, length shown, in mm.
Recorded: 4.2 mm
